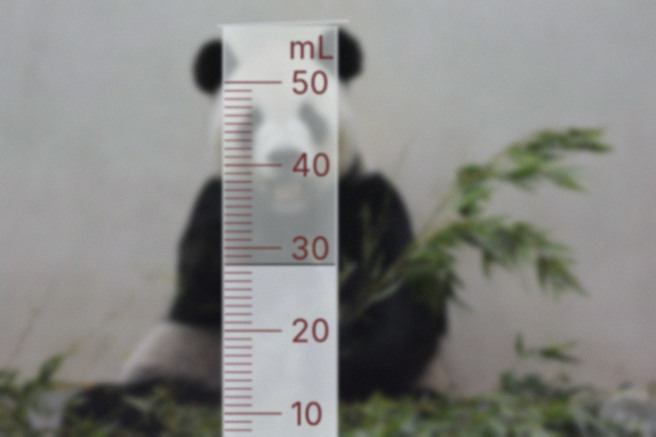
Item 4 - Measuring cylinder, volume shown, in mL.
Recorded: 28 mL
